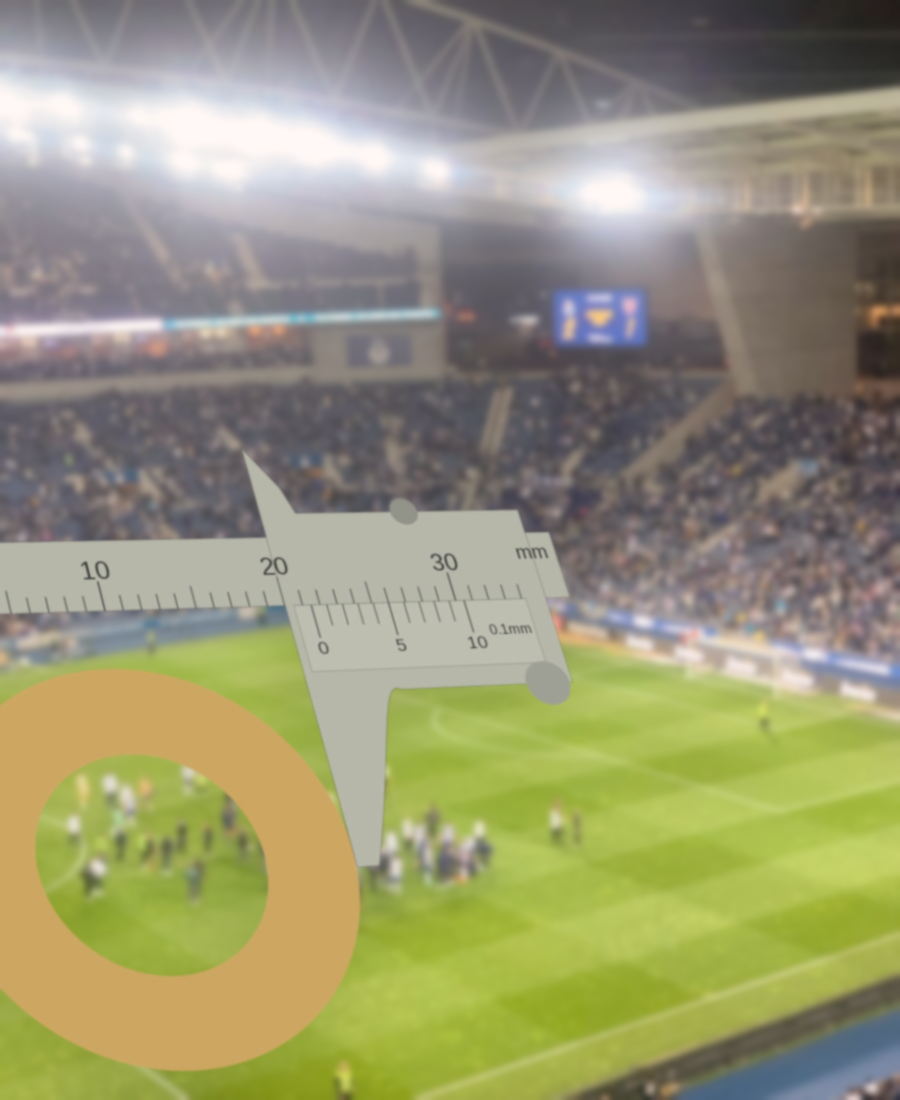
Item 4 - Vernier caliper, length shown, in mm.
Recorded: 21.5 mm
